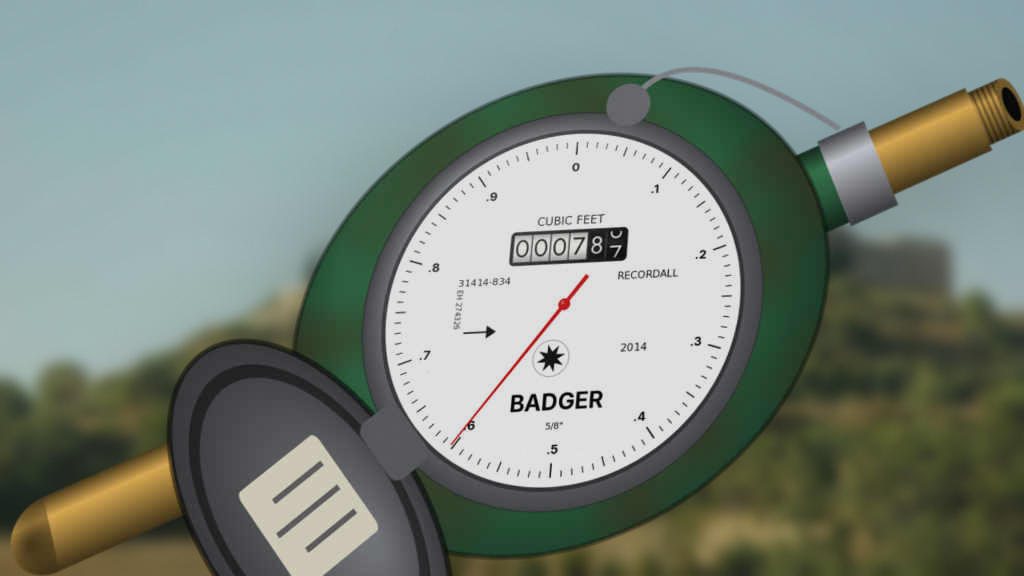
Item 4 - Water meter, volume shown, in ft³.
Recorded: 786.60 ft³
